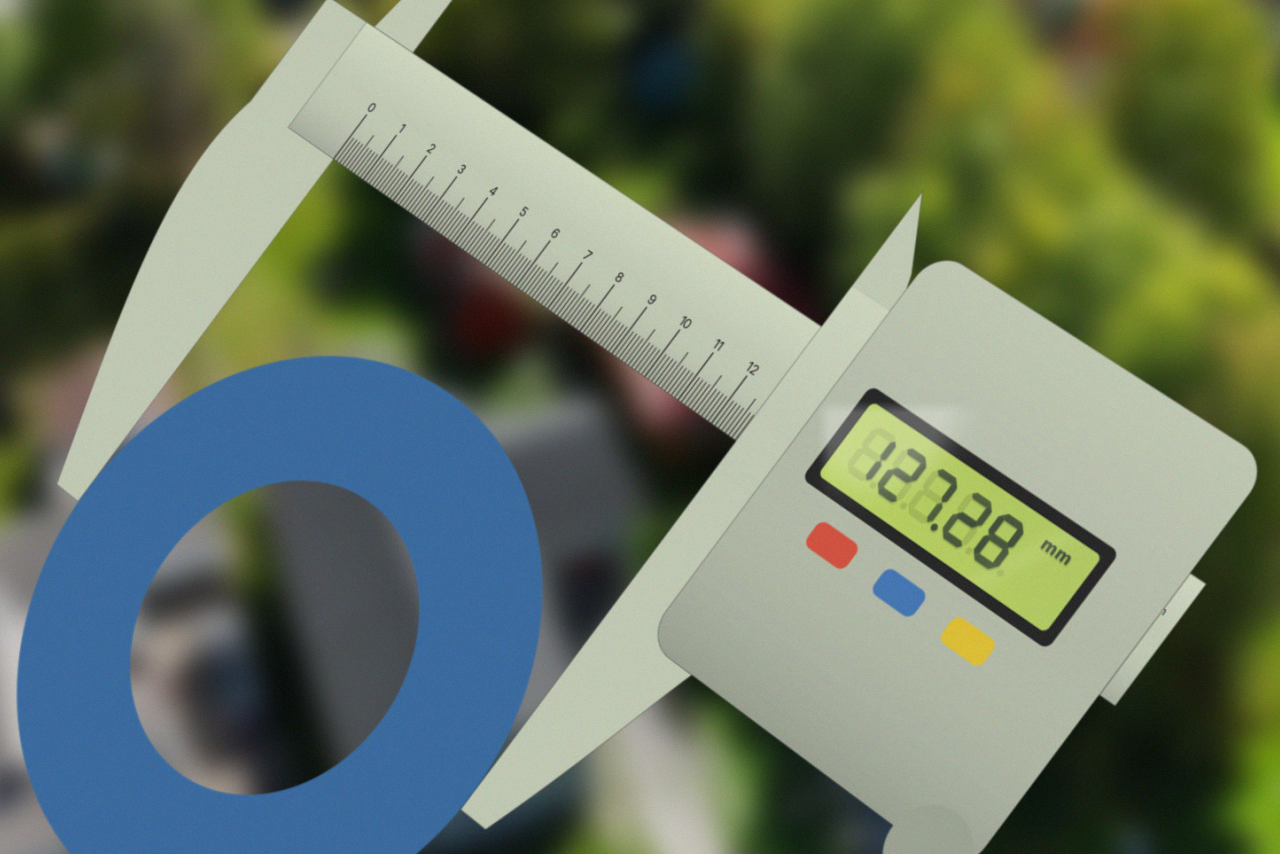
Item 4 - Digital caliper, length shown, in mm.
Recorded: 127.28 mm
